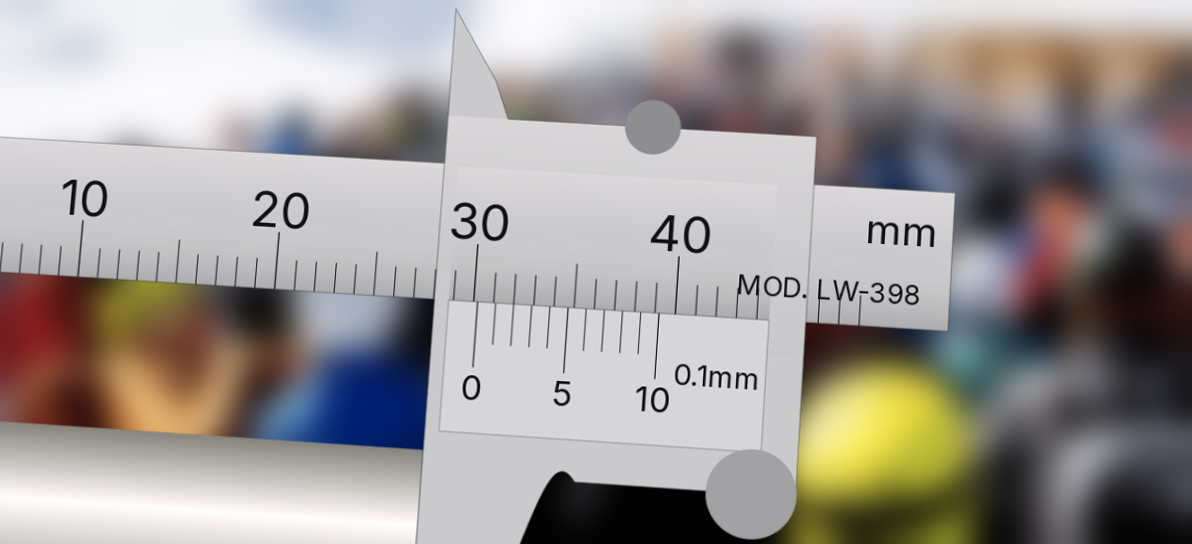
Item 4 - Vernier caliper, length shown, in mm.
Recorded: 30.2 mm
